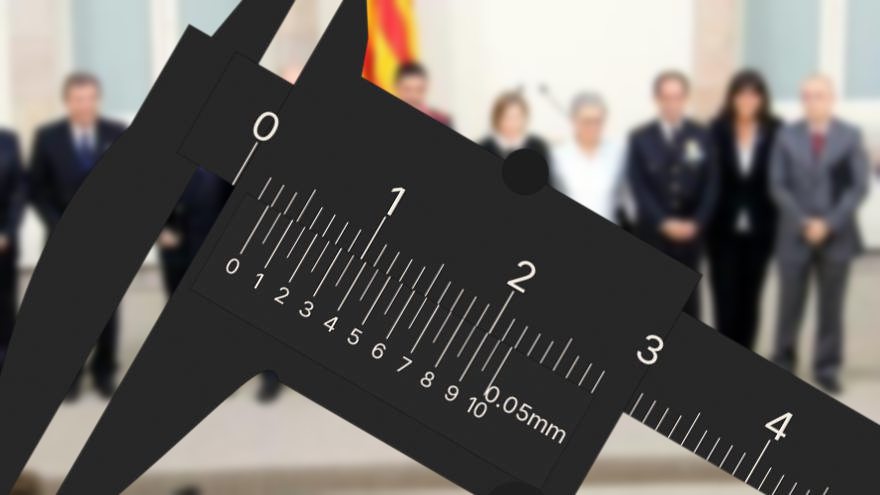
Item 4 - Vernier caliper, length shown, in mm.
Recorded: 2.8 mm
